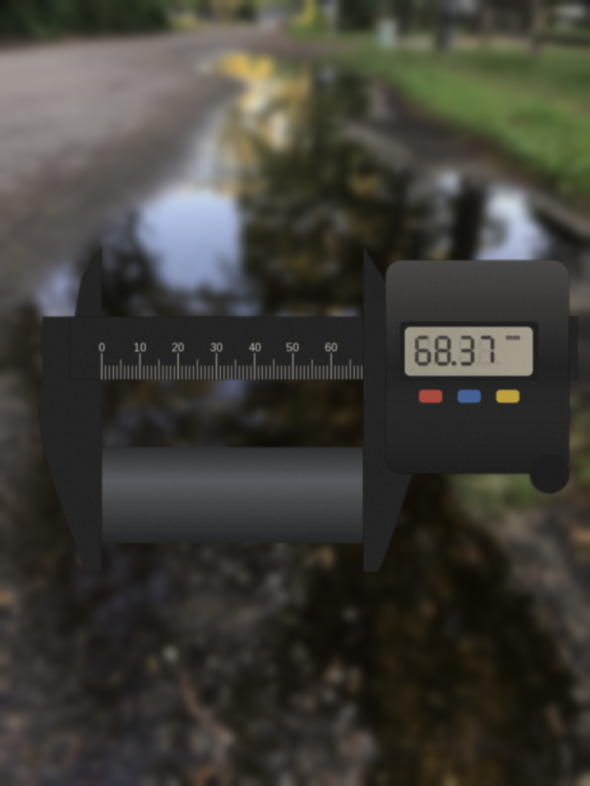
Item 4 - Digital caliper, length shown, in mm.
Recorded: 68.37 mm
